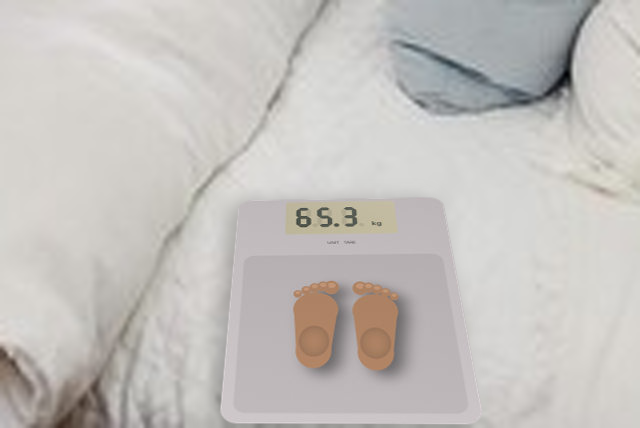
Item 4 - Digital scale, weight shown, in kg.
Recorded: 65.3 kg
